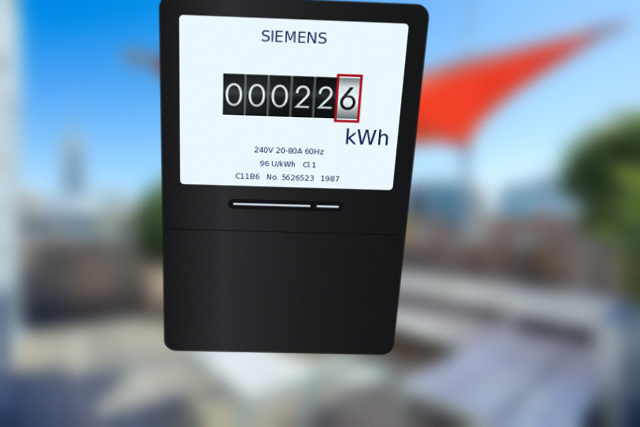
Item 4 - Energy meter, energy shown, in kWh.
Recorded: 22.6 kWh
